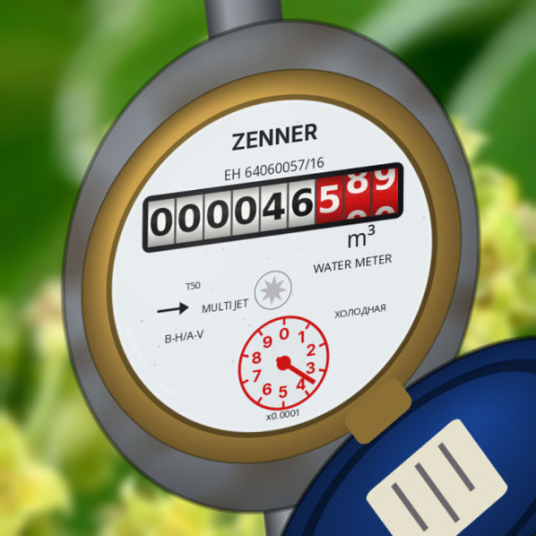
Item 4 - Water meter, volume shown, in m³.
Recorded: 46.5893 m³
